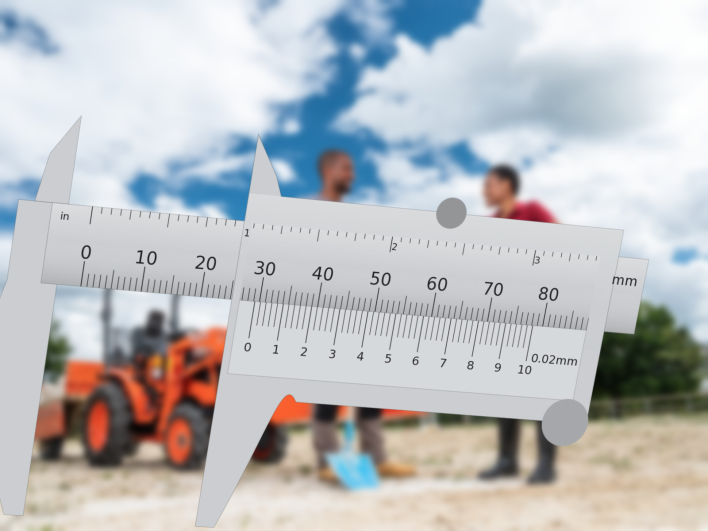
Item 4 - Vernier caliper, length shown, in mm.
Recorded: 29.2 mm
